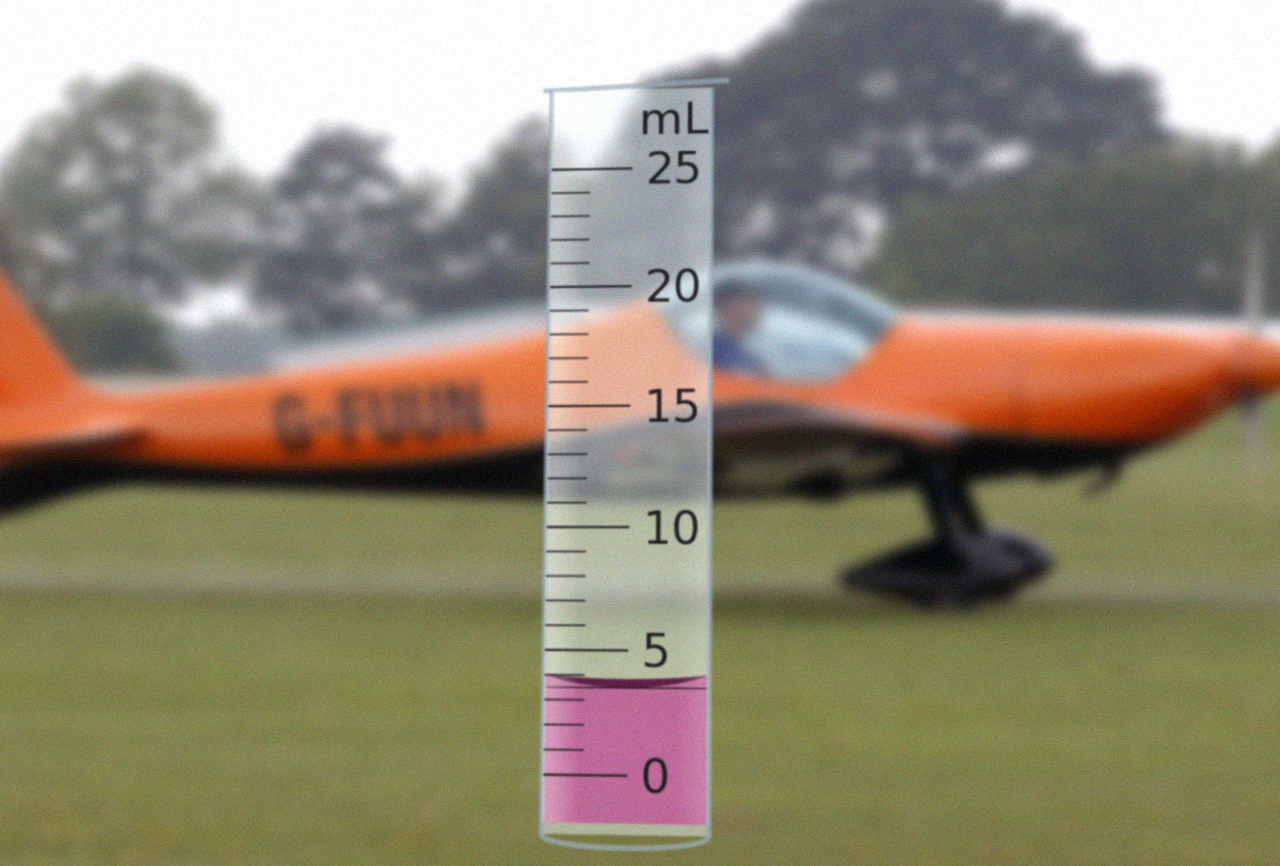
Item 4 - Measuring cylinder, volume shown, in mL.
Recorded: 3.5 mL
